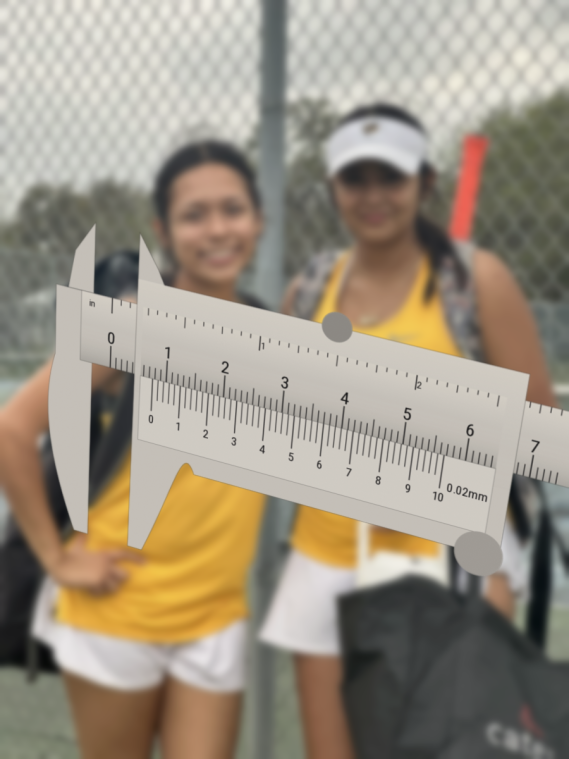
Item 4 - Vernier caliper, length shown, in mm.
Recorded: 7.6 mm
